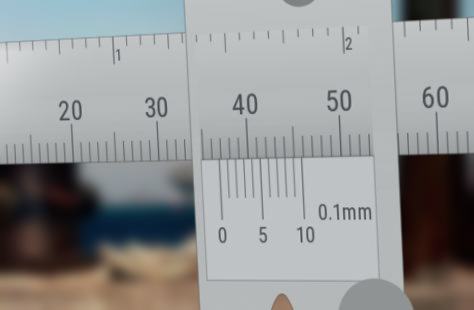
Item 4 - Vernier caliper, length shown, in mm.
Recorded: 36.8 mm
